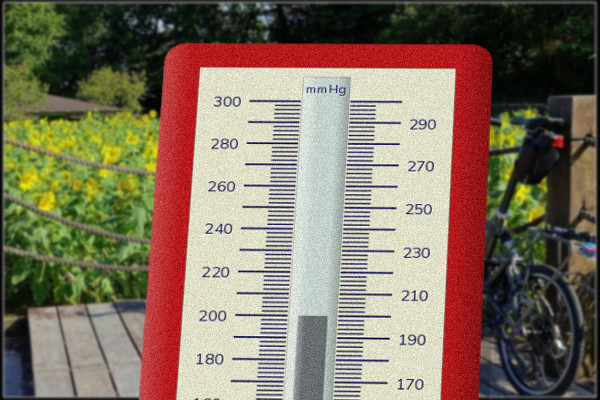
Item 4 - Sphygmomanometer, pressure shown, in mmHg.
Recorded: 200 mmHg
